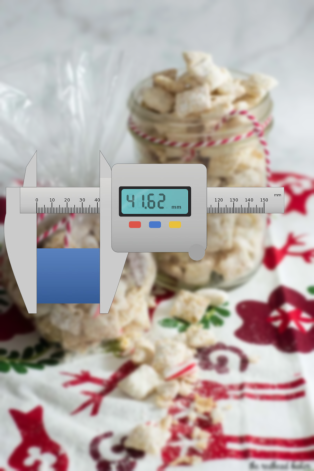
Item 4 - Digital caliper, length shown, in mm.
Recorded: 41.62 mm
